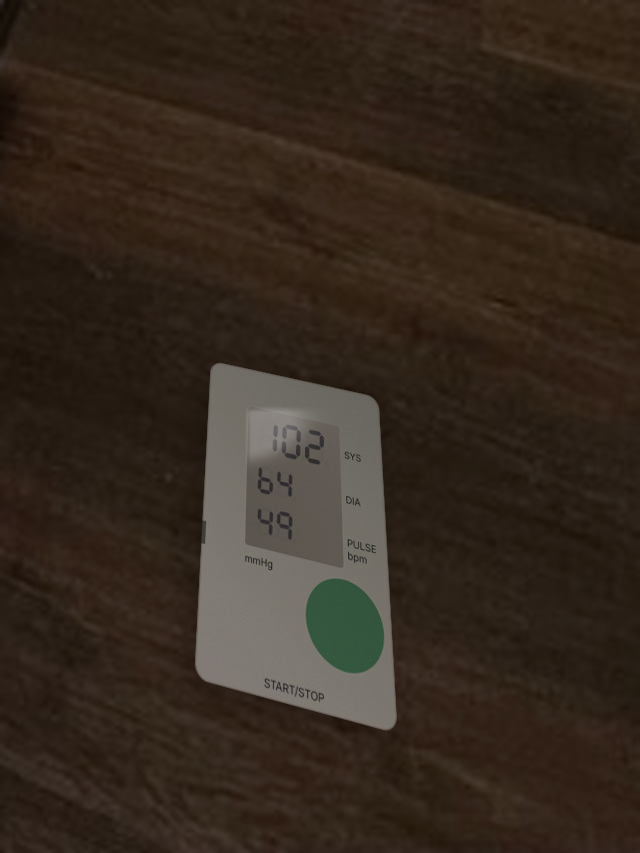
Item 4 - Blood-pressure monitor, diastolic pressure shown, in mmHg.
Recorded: 64 mmHg
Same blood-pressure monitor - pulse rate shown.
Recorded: 49 bpm
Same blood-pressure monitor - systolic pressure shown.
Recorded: 102 mmHg
